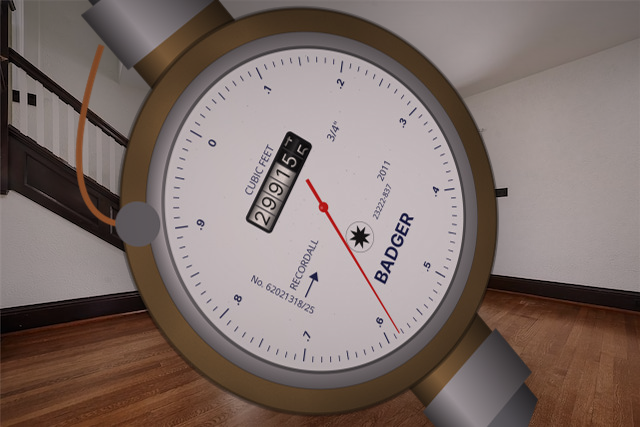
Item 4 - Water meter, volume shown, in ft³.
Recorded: 299154.58 ft³
